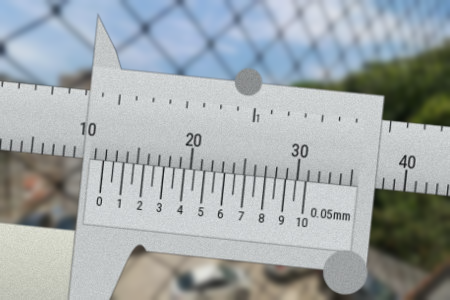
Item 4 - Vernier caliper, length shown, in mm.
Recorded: 11.8 mm
